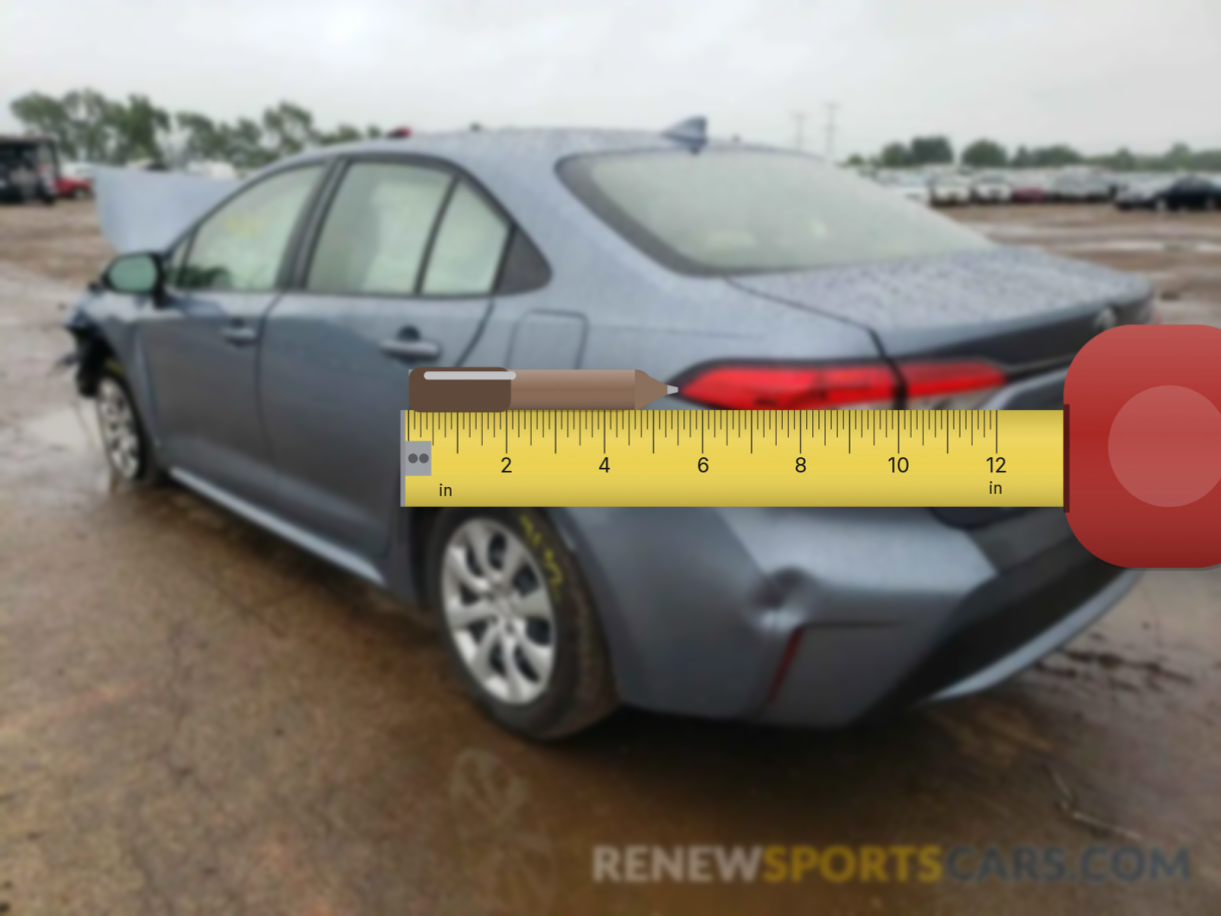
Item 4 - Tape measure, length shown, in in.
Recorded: 5.5 in
